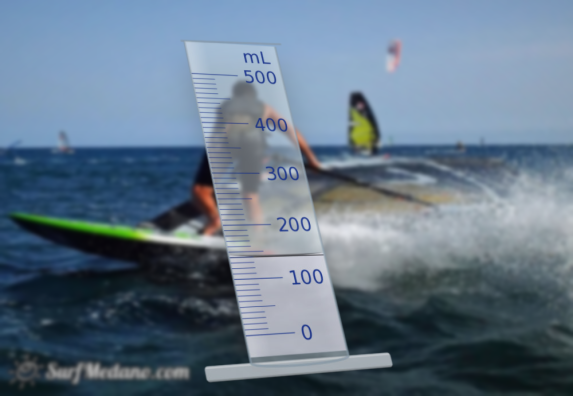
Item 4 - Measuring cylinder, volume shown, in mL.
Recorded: 140 mL
